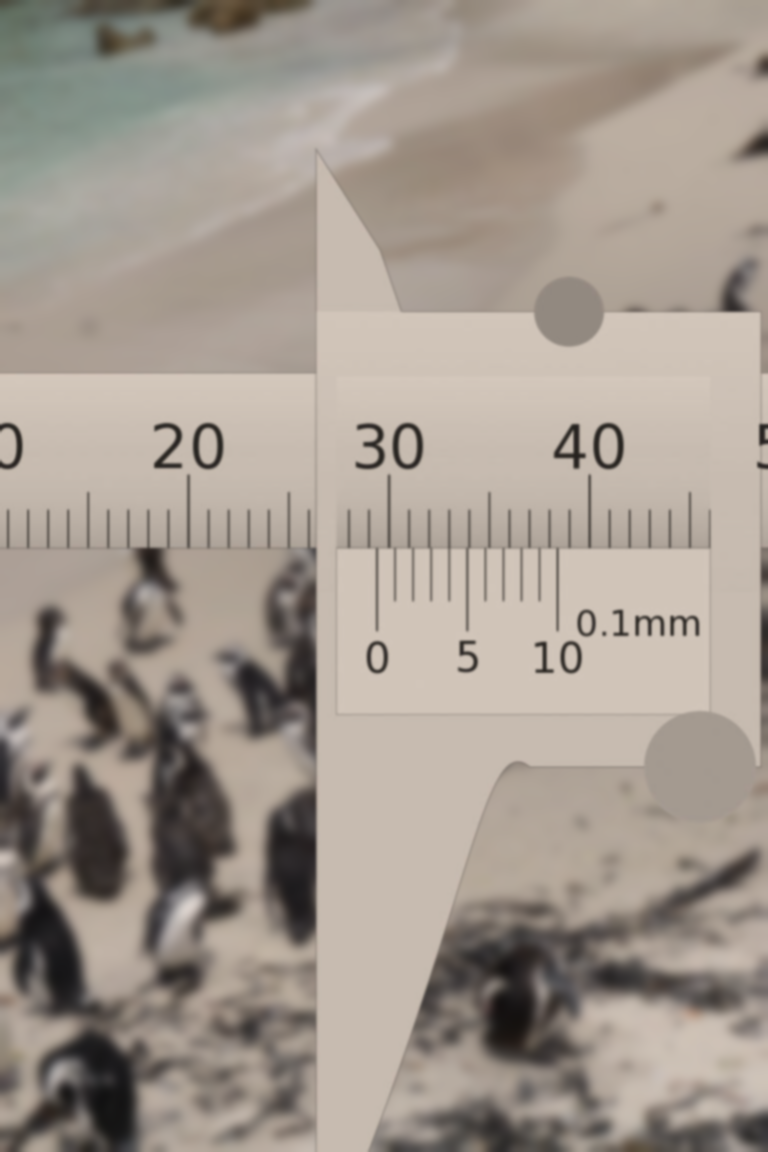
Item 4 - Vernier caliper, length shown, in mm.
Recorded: 29.4 mm
